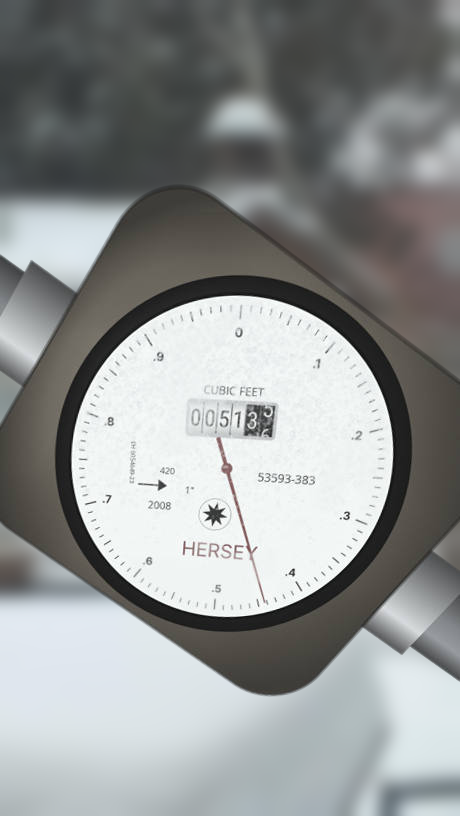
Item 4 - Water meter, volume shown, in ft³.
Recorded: 5135.44 ft³
